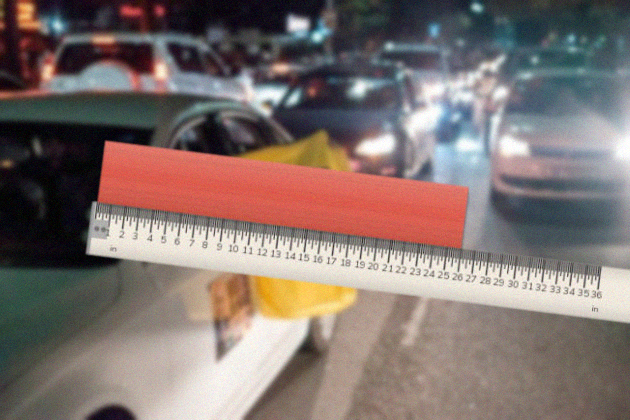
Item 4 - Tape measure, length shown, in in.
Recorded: 26 in
